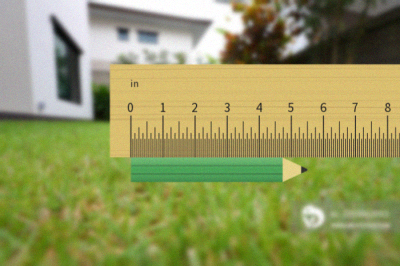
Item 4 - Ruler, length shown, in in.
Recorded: 5.5 in
